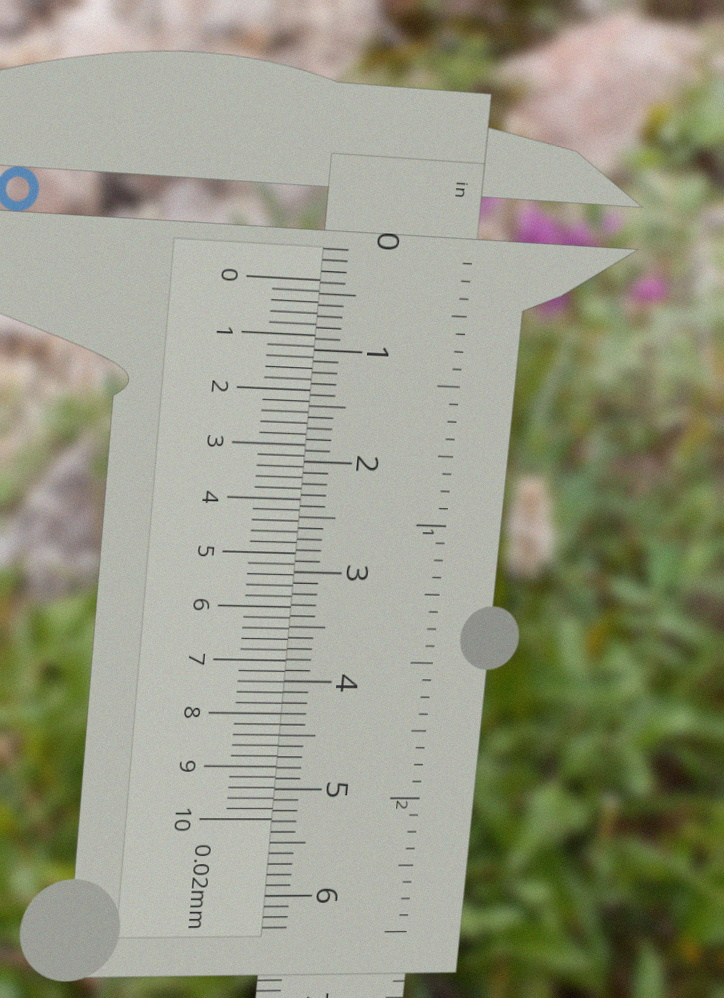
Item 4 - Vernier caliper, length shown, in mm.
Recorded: 3.8 mm
